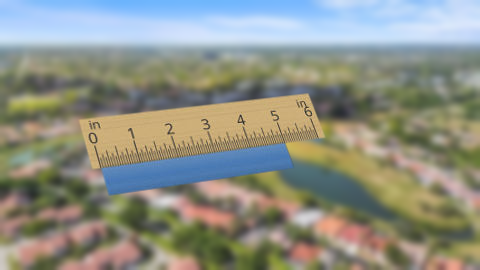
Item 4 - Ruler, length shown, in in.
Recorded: 5 in
